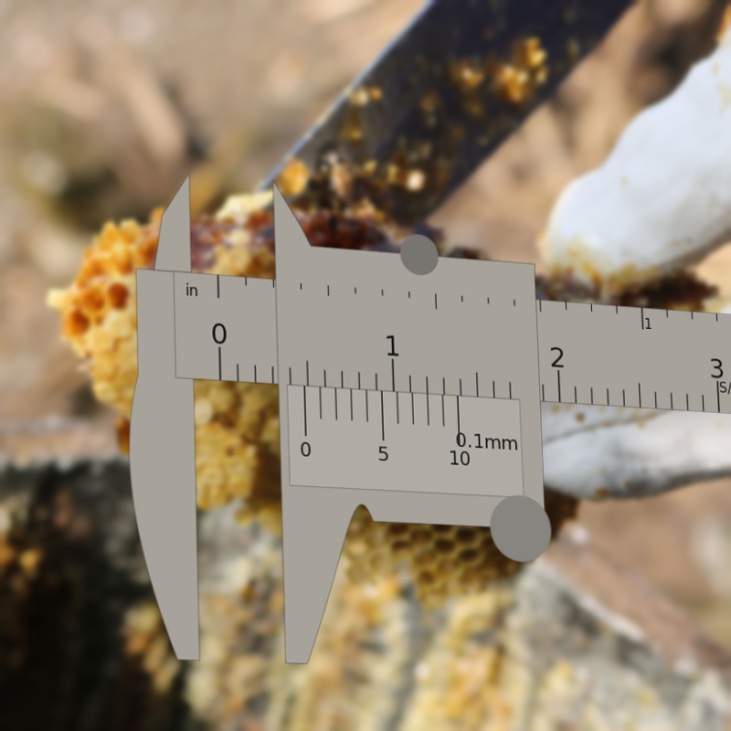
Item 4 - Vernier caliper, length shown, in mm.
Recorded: 4.8 mm
